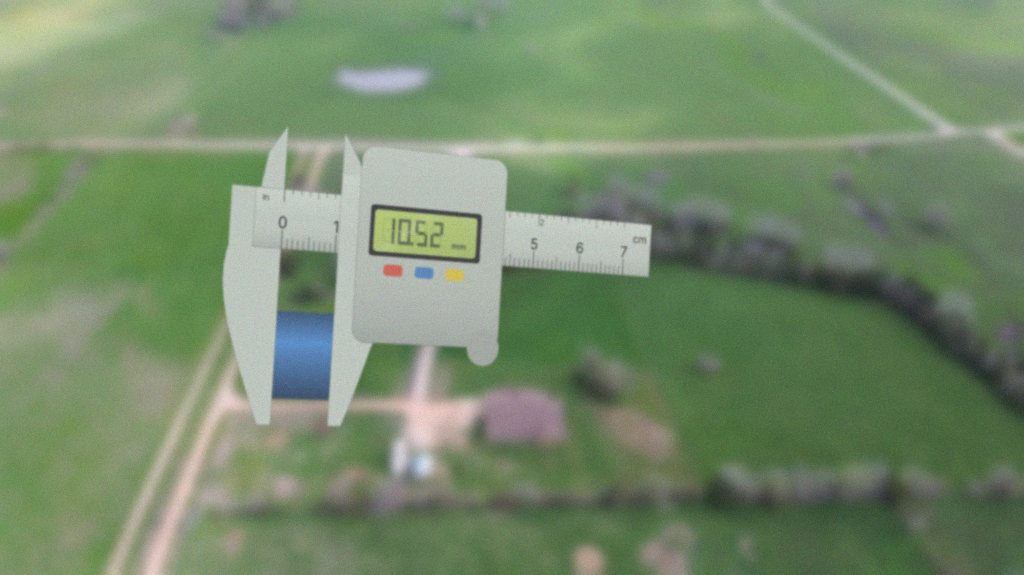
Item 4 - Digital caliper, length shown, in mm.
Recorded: 10.52 mm
